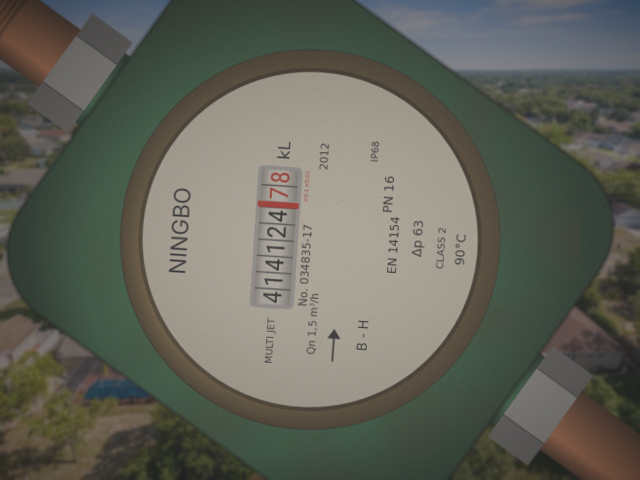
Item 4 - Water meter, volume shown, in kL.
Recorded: 414124.78 kL
